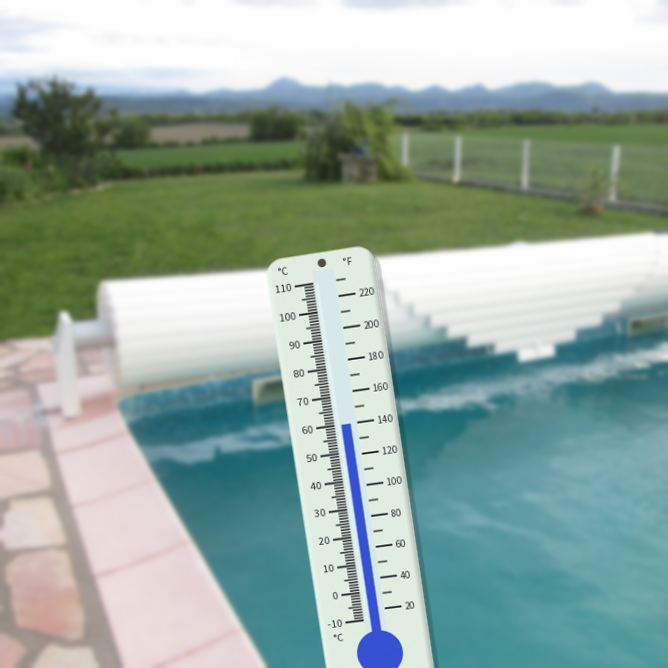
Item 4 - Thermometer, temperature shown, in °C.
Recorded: 60 °C
